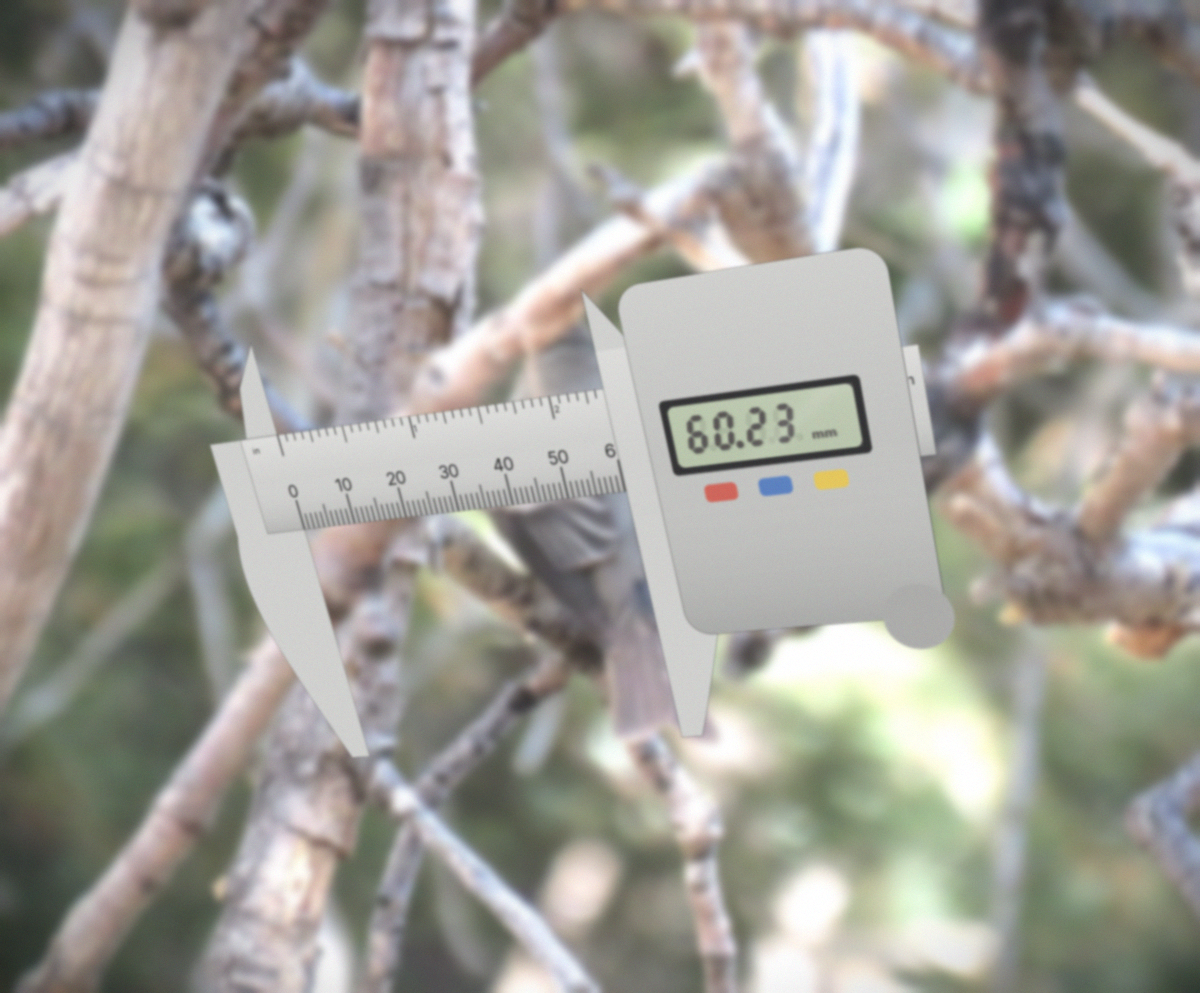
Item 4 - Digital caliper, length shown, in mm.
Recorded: 60.23 mm
